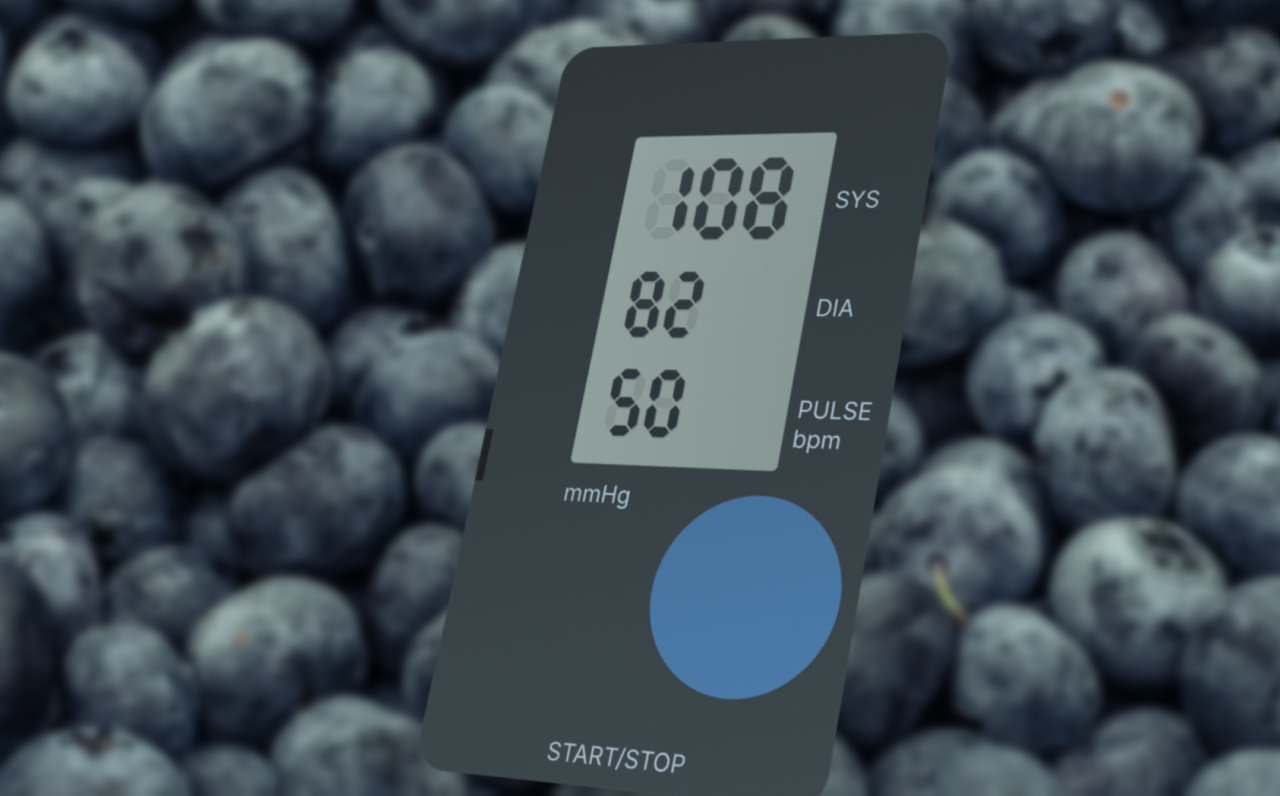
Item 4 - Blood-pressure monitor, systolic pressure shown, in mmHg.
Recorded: 108 mmHg
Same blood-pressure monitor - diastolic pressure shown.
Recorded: 82 mmHg
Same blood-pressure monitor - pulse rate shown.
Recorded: 50 bpm
